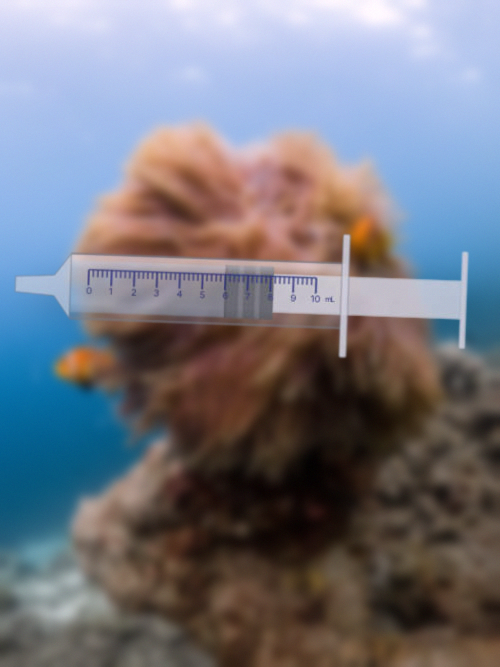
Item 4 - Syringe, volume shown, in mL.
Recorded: 6 mL
